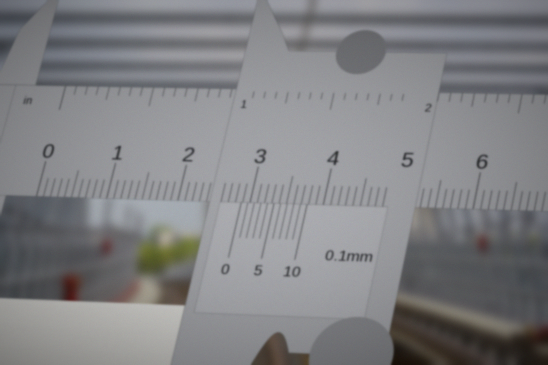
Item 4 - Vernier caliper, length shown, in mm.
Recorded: 28.8 mm
